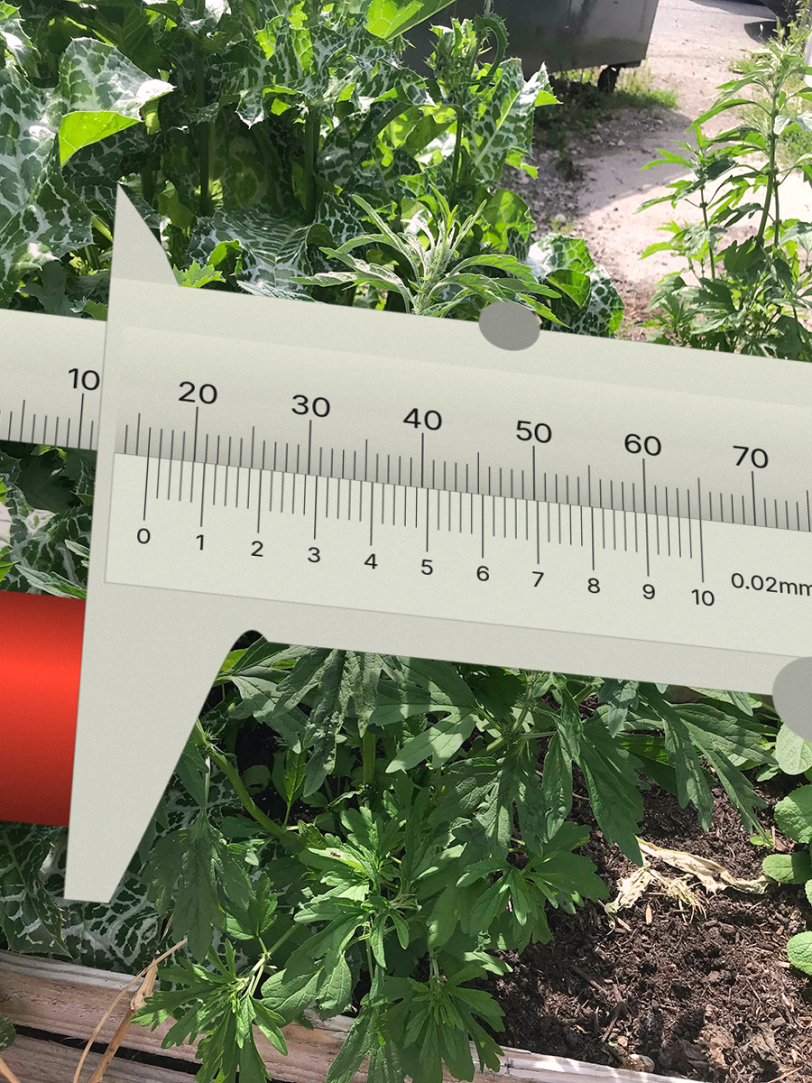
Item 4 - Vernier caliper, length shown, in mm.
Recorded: 16.0 mm
